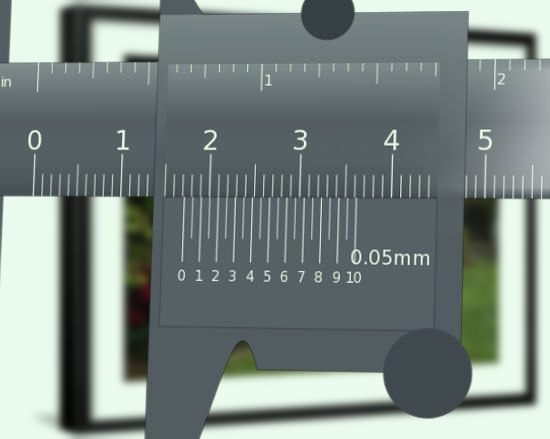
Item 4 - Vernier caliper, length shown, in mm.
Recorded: 17.2 mm
